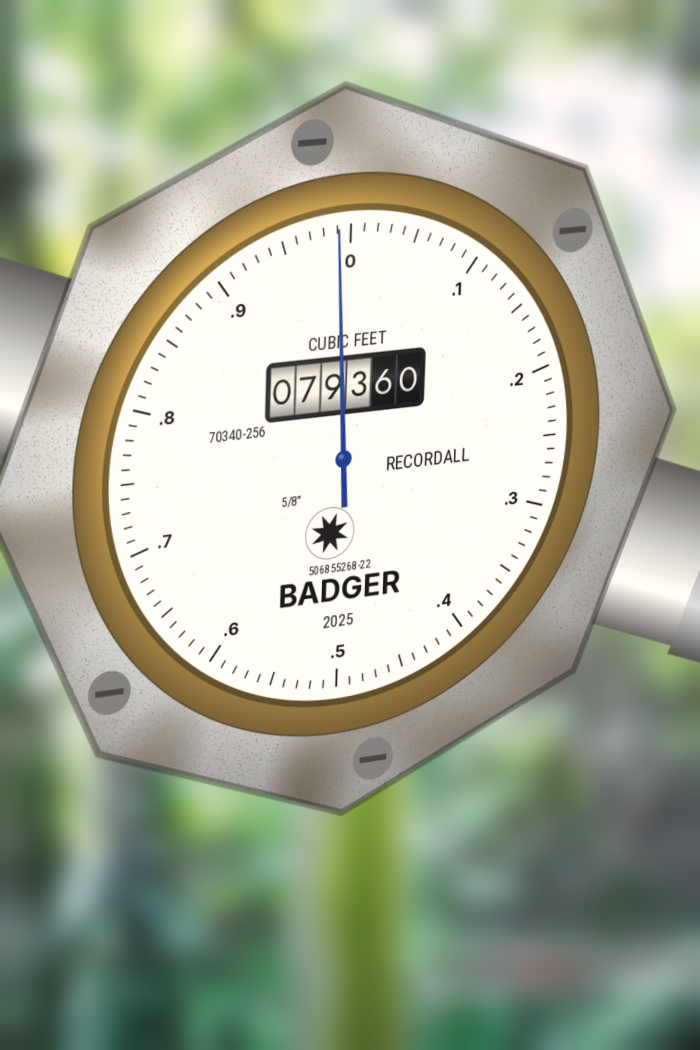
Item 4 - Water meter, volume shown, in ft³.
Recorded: 79359.99 ft³
